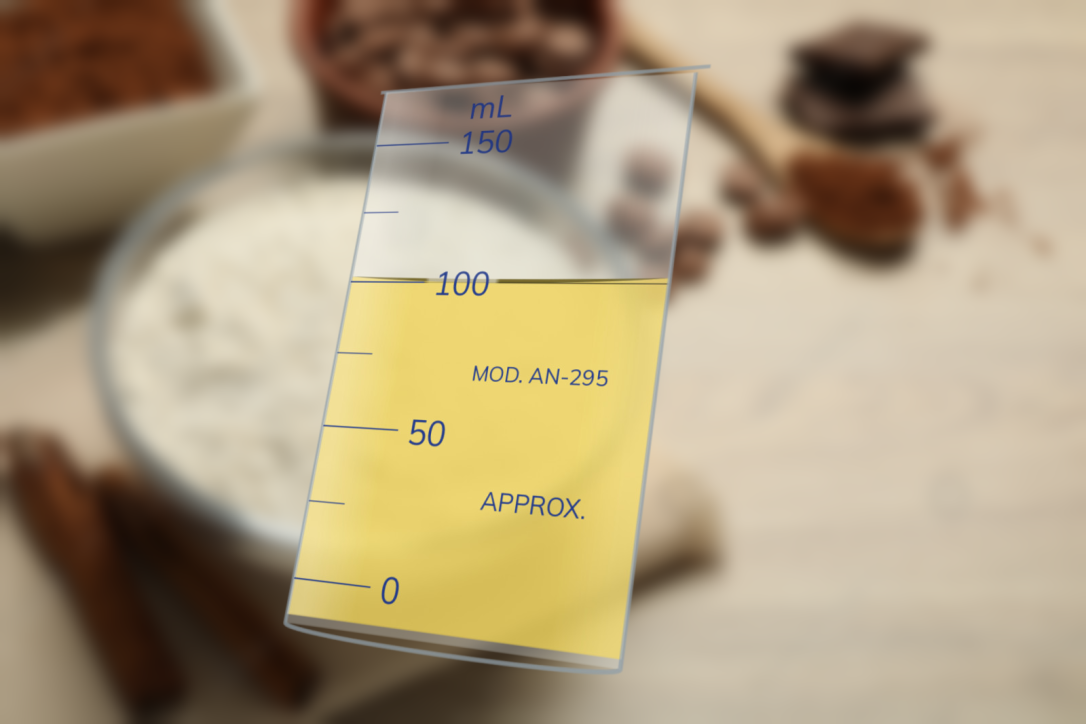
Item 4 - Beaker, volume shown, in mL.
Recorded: 100 mL
